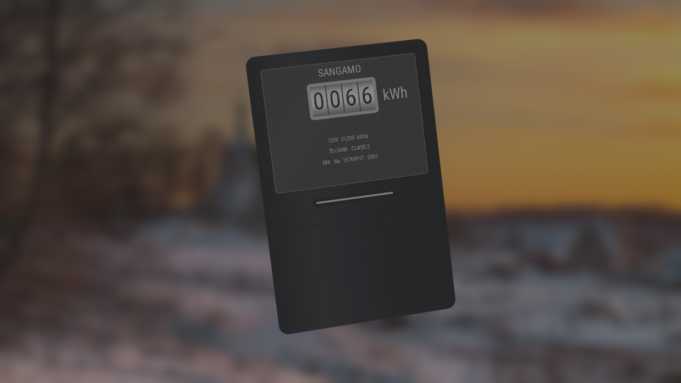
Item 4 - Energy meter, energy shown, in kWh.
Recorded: 66 kWh
